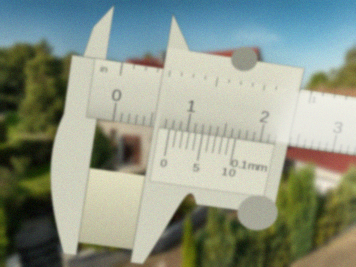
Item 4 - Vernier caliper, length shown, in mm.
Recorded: 7.6 mm
